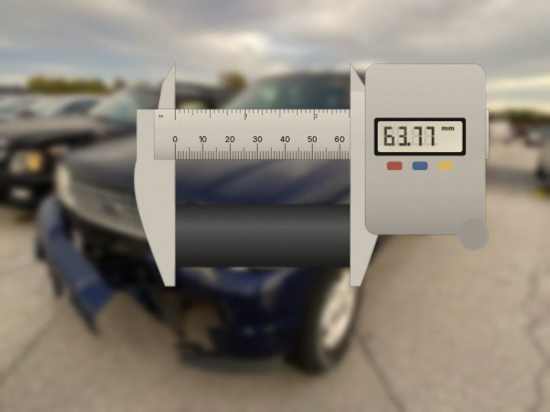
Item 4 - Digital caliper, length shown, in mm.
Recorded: 63.77 mm
